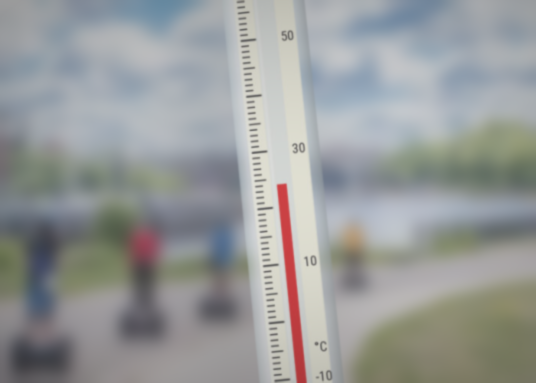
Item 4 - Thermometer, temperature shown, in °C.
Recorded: 24 °C
